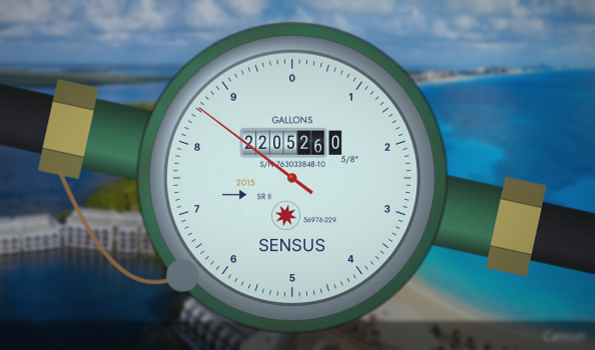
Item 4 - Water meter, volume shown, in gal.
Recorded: 2205258.5 gal
